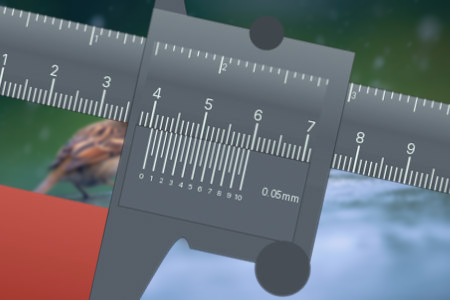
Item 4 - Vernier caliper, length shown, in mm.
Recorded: 40.5 mm
